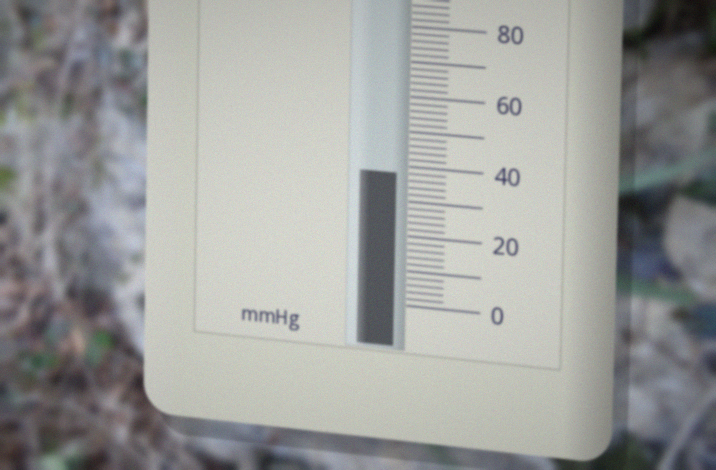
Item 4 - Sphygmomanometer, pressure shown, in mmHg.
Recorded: 38 mmHg
